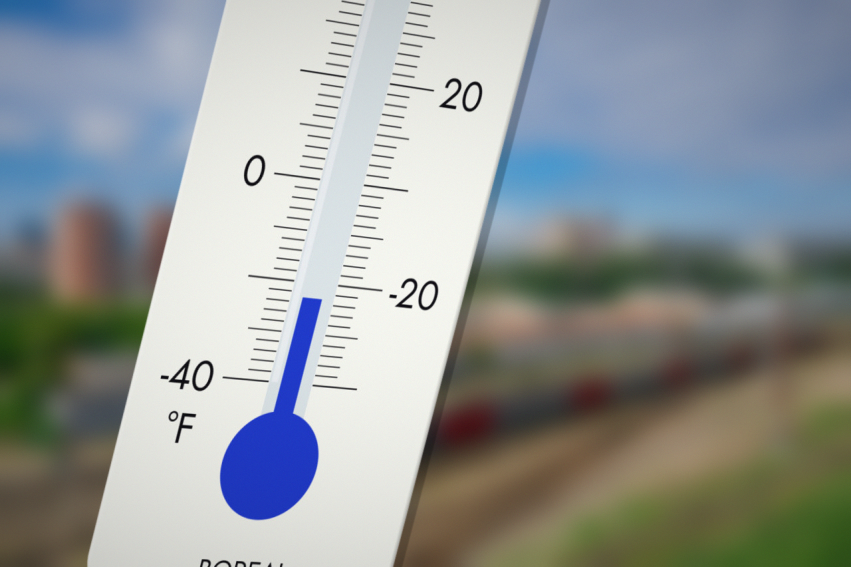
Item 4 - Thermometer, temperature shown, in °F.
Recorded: -23 °F
